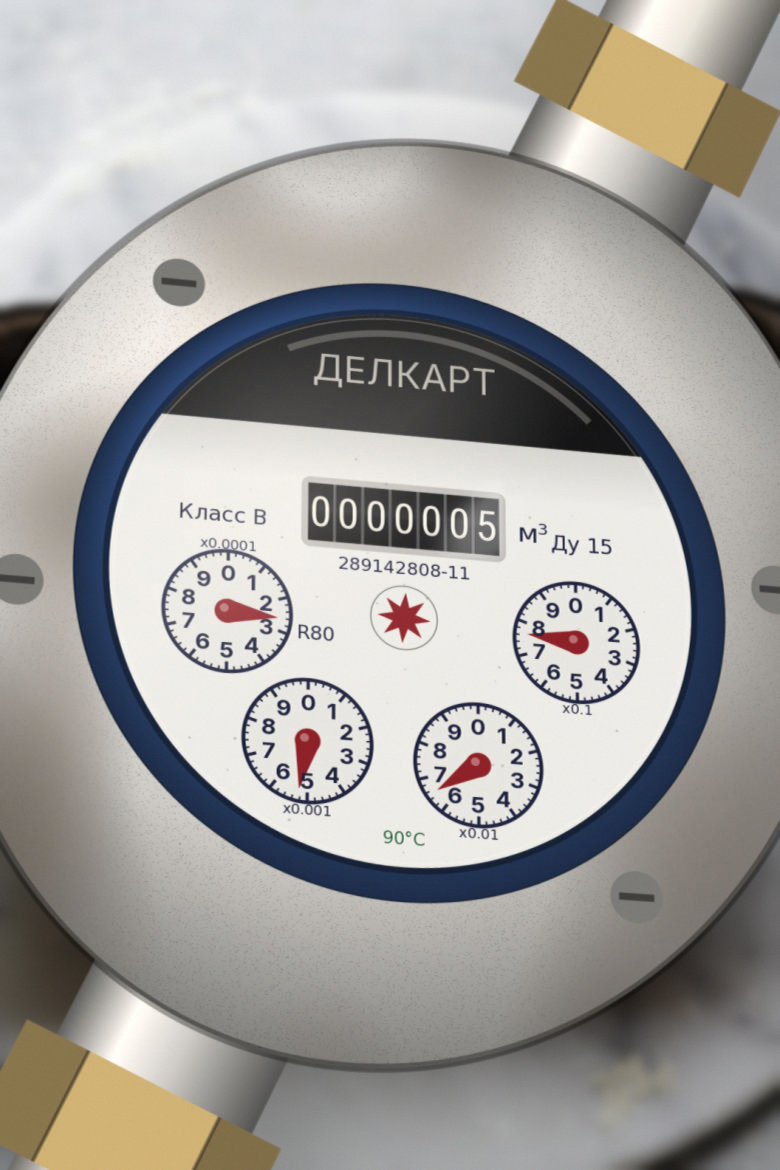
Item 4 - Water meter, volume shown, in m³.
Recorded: 5.7652 m³
